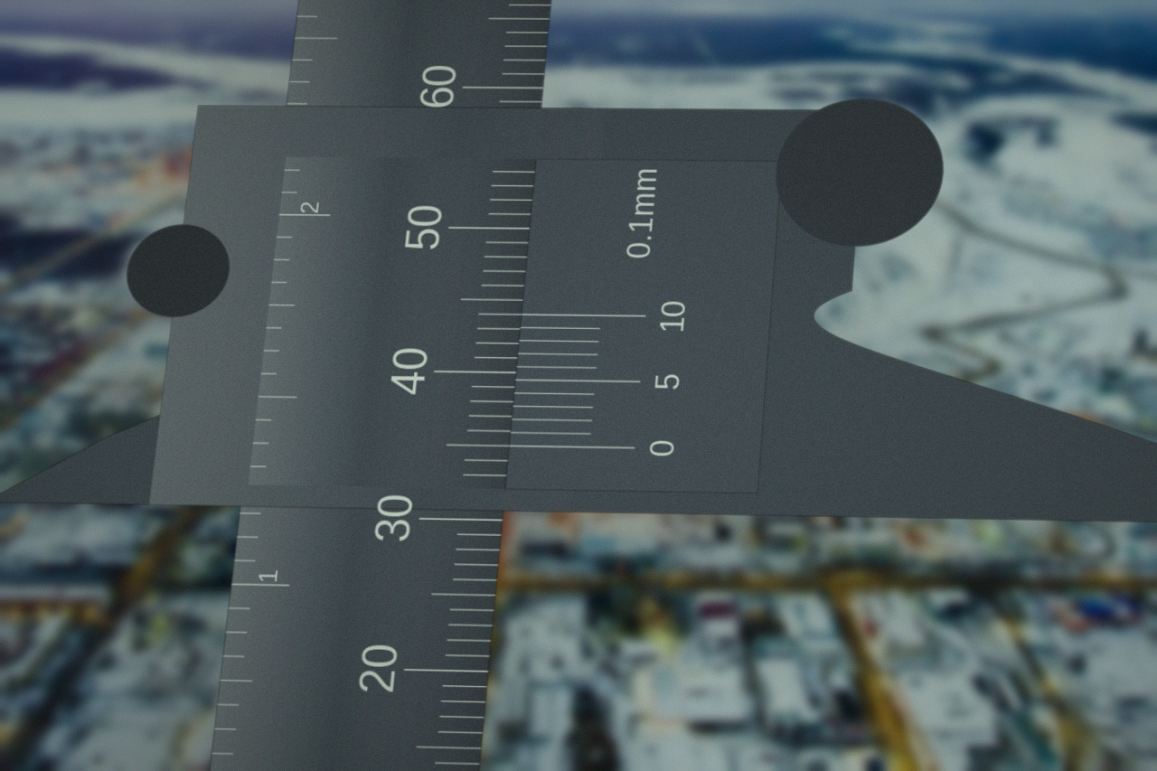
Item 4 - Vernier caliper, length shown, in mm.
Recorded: 35.0 mm
